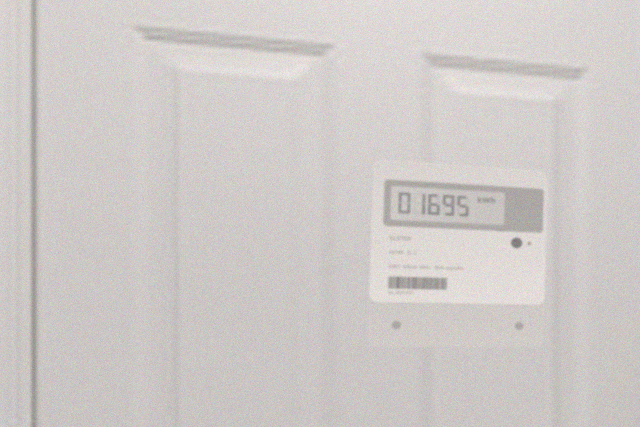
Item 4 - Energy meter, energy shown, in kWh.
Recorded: 1695 kWh
